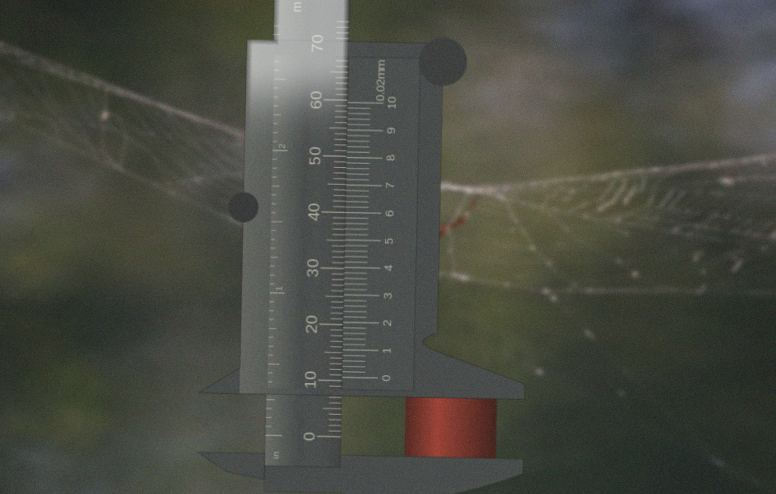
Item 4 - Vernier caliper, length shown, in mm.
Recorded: 10.6 mm
